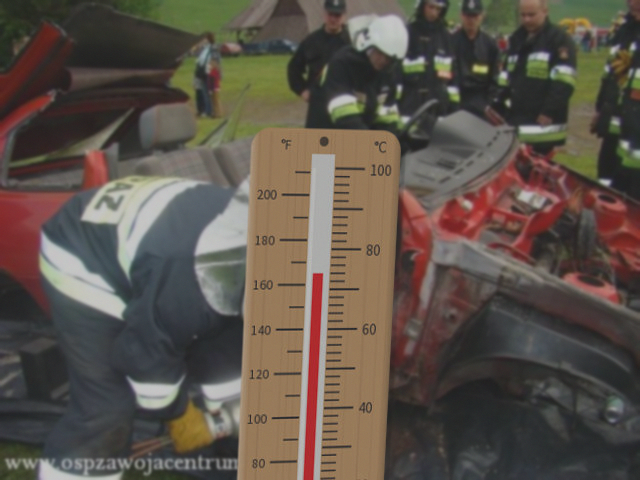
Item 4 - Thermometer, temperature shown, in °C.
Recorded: 74 °C
